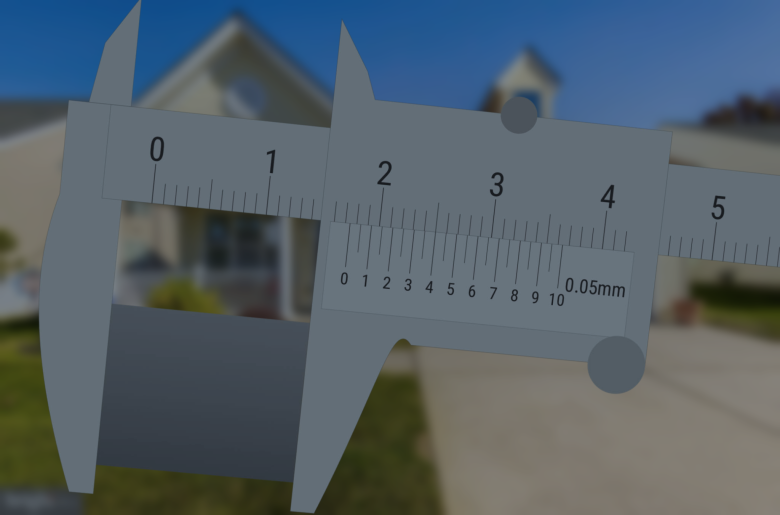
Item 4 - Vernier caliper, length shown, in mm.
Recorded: 17.4 mm
